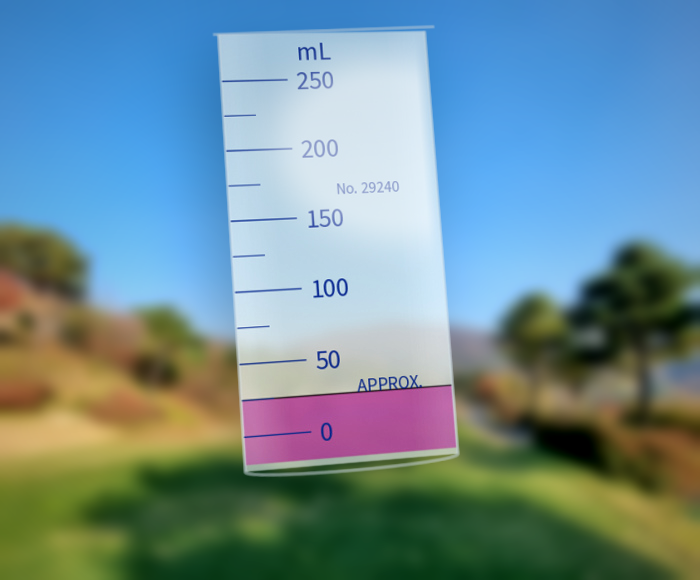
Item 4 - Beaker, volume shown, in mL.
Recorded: 25 mL
